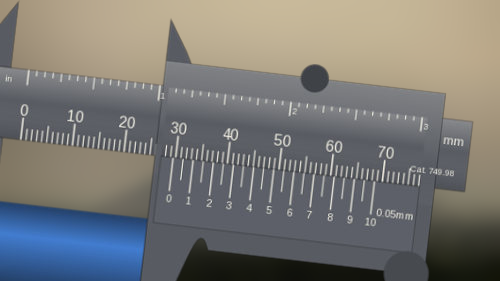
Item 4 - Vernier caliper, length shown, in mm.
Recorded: 29.5 mm
